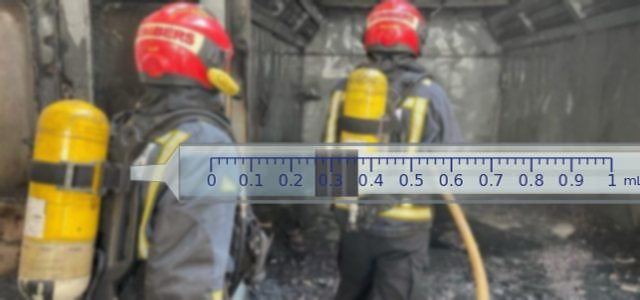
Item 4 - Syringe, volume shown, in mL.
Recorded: 0.26 mL
